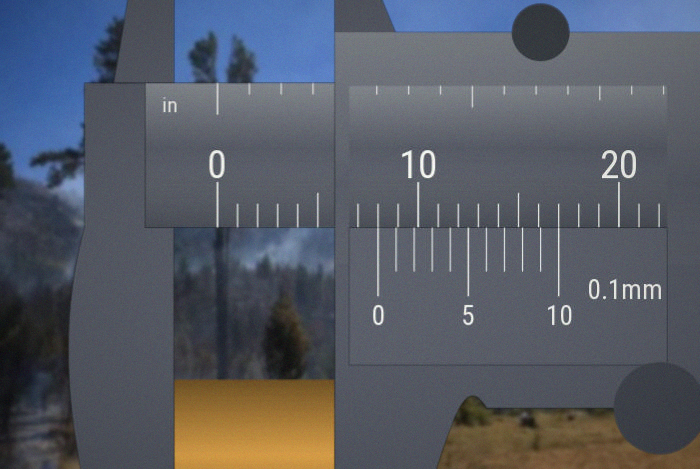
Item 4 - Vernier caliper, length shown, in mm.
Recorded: 8.0 mm
